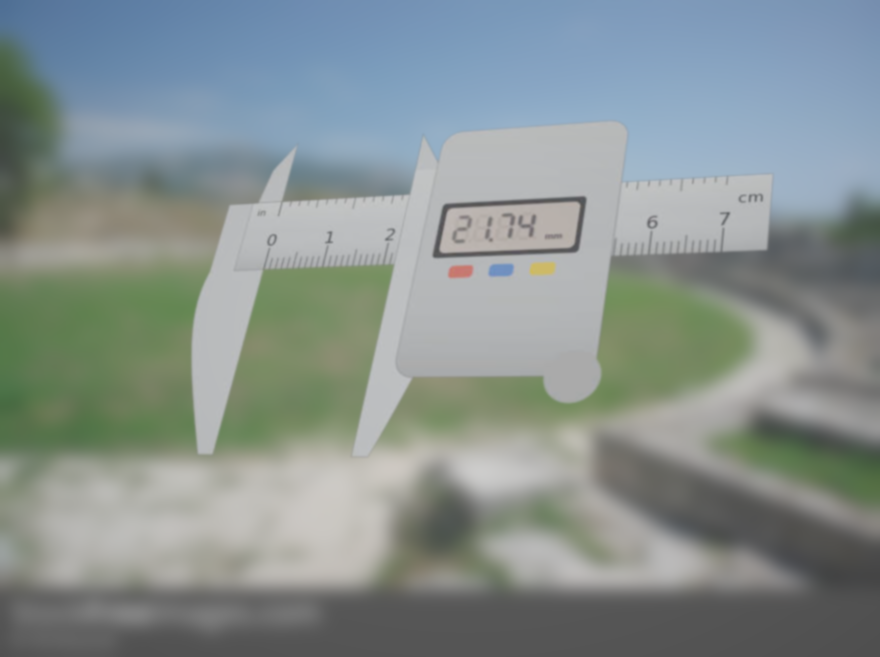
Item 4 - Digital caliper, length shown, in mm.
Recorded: 21.74 mm
